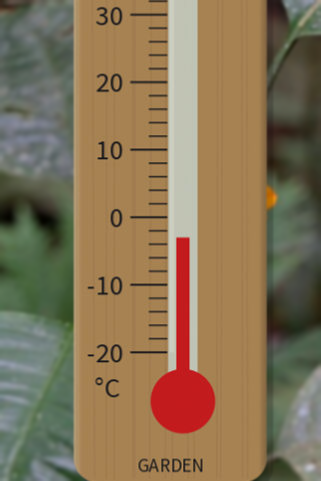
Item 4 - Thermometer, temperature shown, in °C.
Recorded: -3 °C
